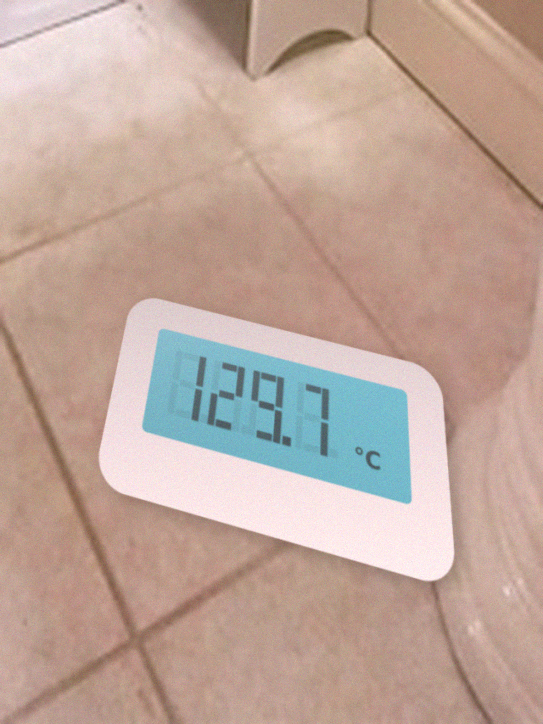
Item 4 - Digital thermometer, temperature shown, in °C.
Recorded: 129.7 °C
